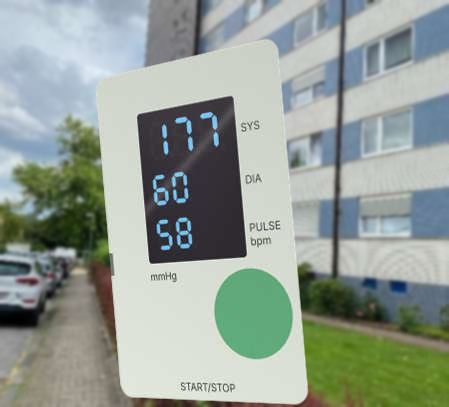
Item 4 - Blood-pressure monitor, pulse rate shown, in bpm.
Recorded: 58 bpm
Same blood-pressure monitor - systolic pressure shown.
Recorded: 177 mmHg
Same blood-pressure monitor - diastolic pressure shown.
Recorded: 60 mmHg
